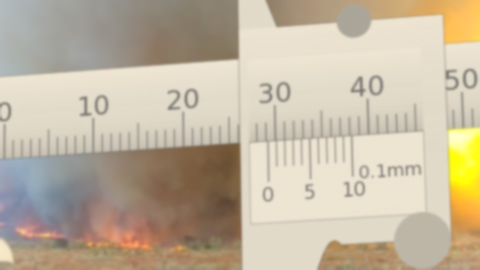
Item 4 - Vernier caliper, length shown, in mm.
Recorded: 29.2 mm
